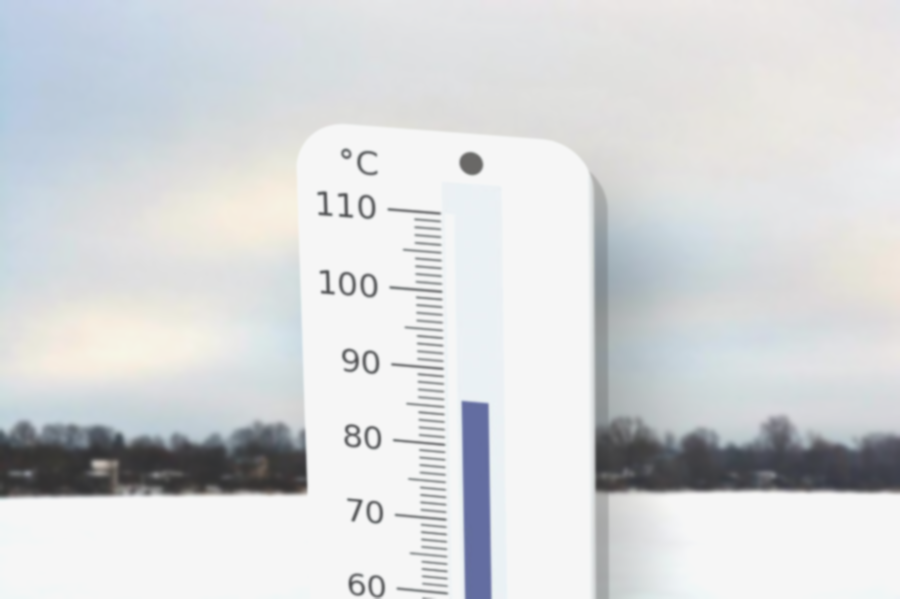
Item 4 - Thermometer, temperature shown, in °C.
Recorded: 86 °C
